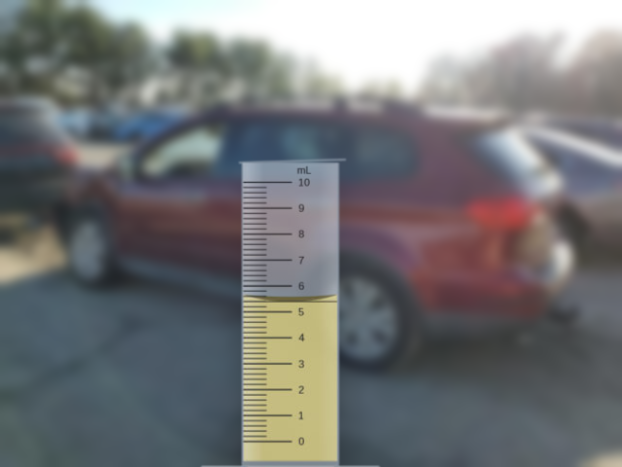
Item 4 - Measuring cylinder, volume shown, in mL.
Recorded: 5.4 mL
